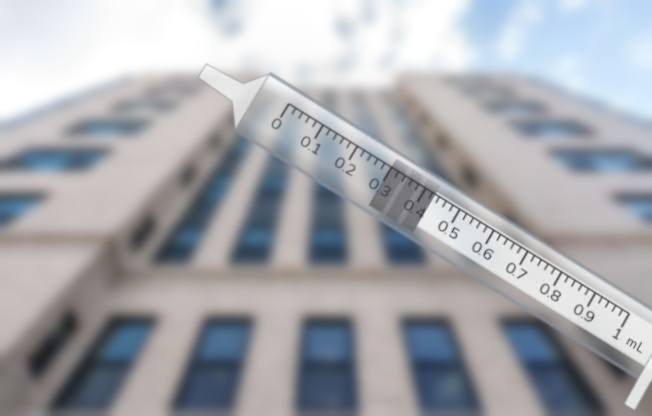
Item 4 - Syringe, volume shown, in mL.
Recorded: 0.3 mL
